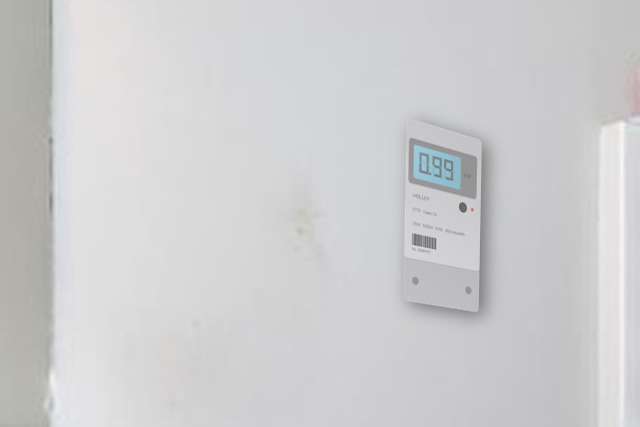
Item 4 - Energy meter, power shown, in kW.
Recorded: 0.99 kW
